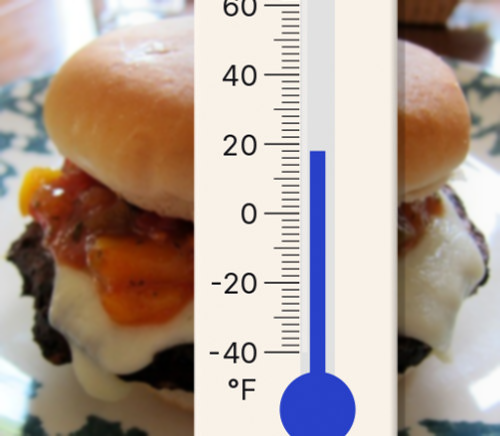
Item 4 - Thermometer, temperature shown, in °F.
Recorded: 18 °F
